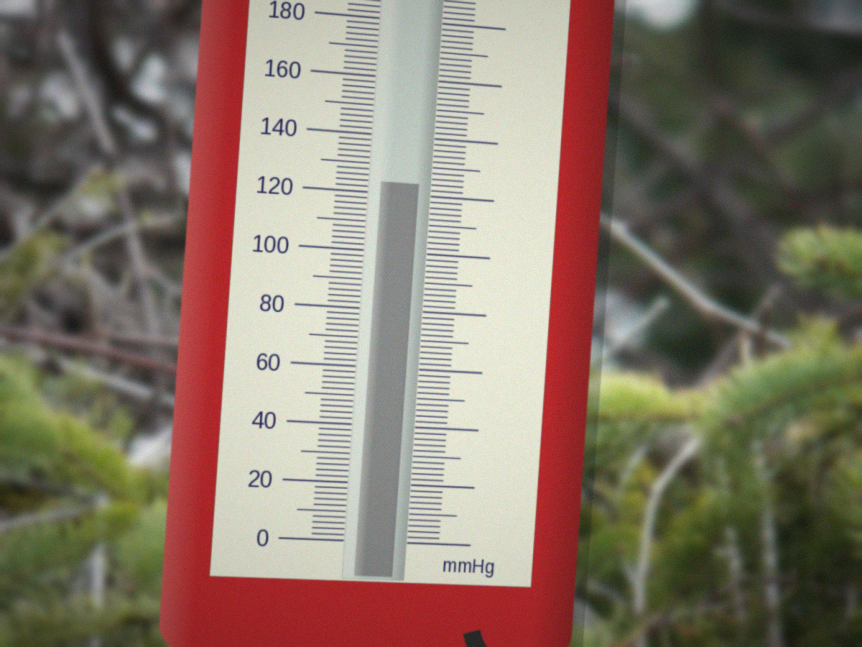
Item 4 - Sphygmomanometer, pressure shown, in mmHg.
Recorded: 124 mmHg
